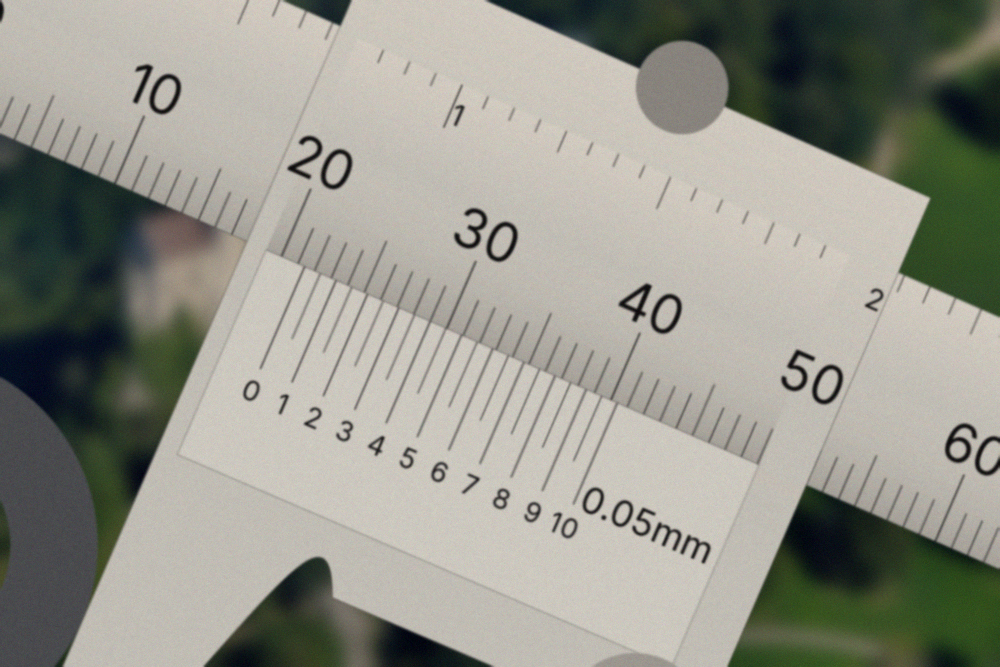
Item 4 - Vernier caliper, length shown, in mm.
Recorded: 21.4 mm
